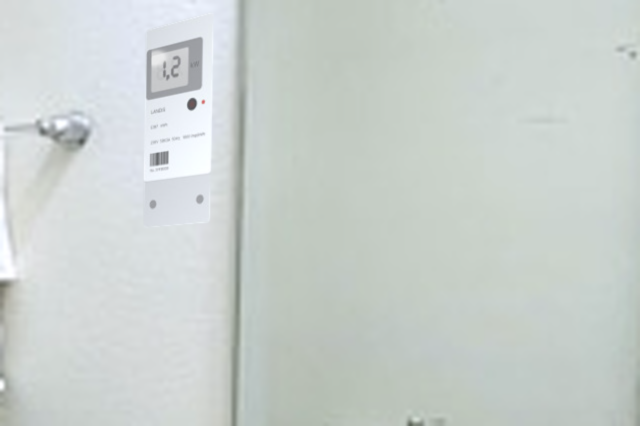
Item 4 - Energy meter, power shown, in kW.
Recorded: 1.2 kW
